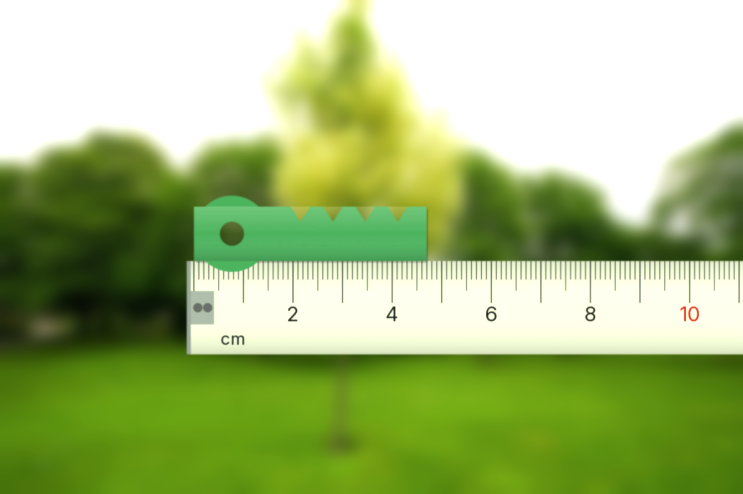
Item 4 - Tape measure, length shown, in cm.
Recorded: 4.7 cm
